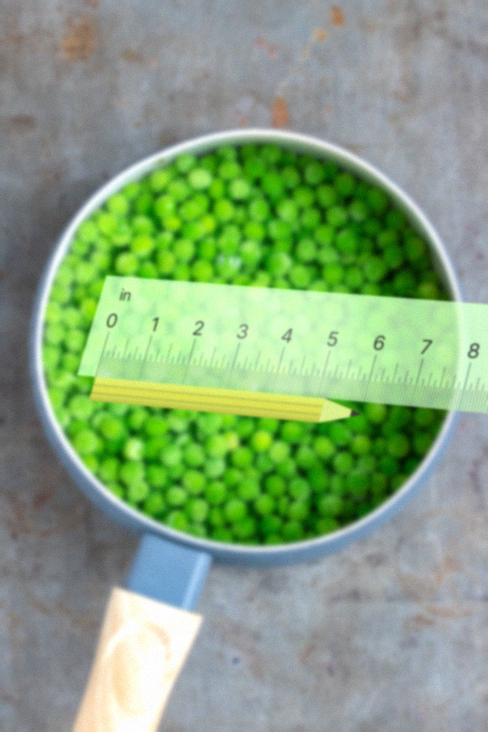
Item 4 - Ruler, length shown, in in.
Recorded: 6 in
